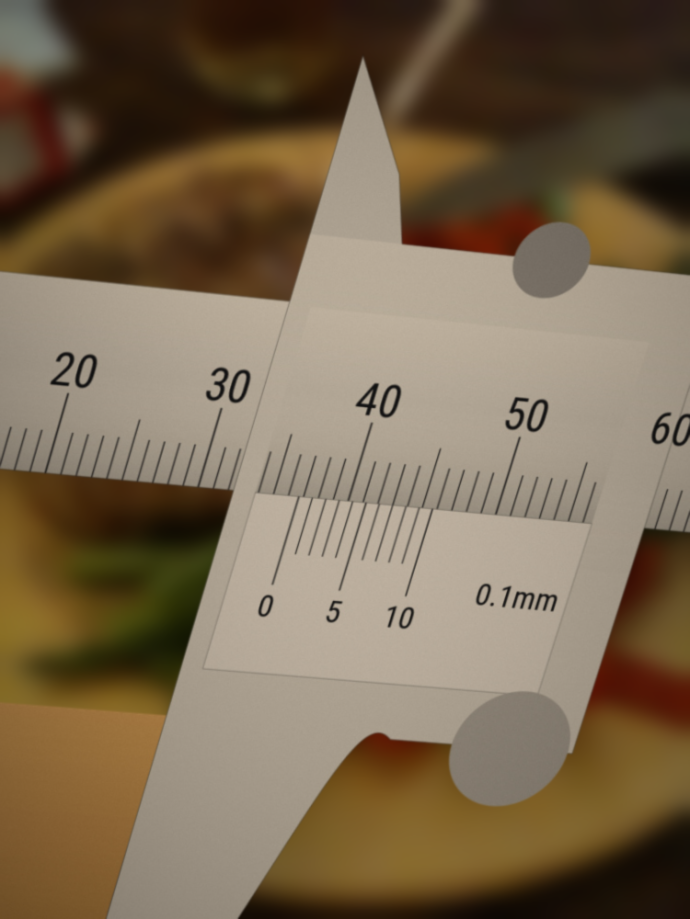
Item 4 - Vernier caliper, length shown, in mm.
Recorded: 36.7 mm
